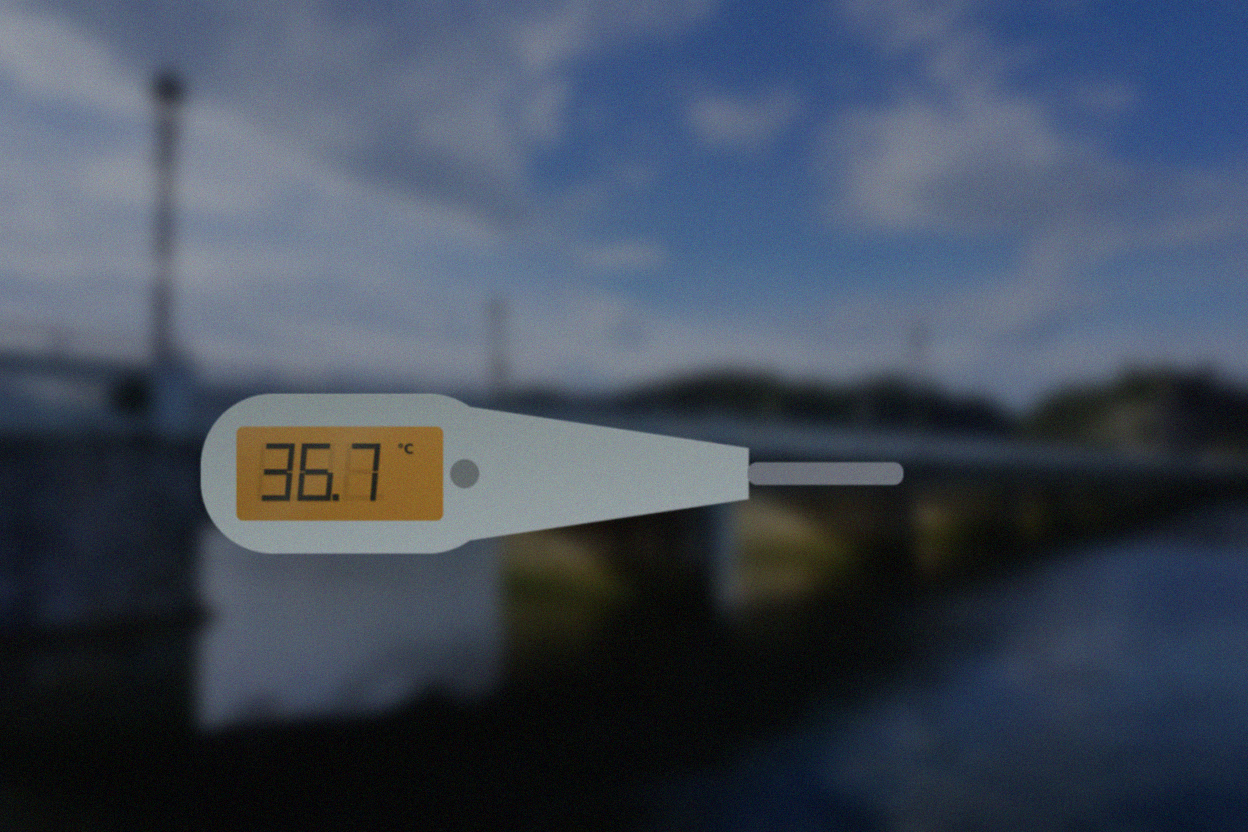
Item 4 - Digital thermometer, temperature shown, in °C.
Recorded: 36.7 °C
